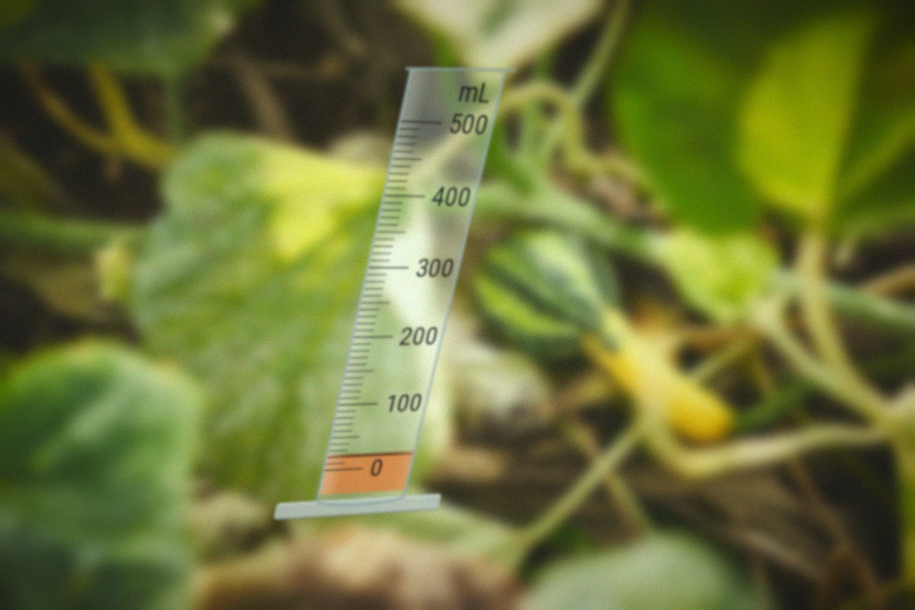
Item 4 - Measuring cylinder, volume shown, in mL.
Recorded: 20 mL
